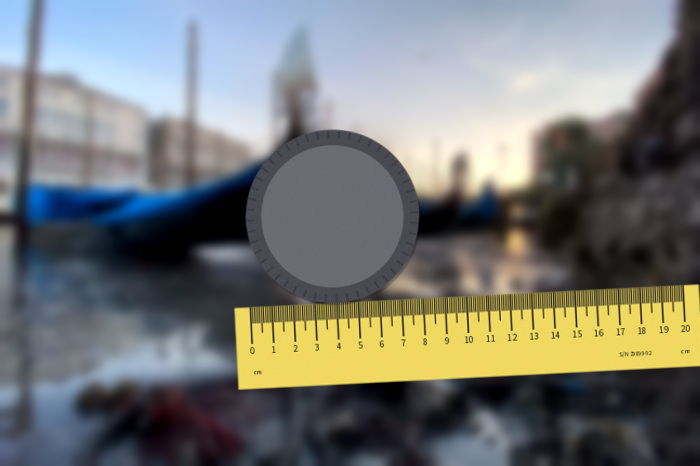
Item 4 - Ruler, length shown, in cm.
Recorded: 8 cm
